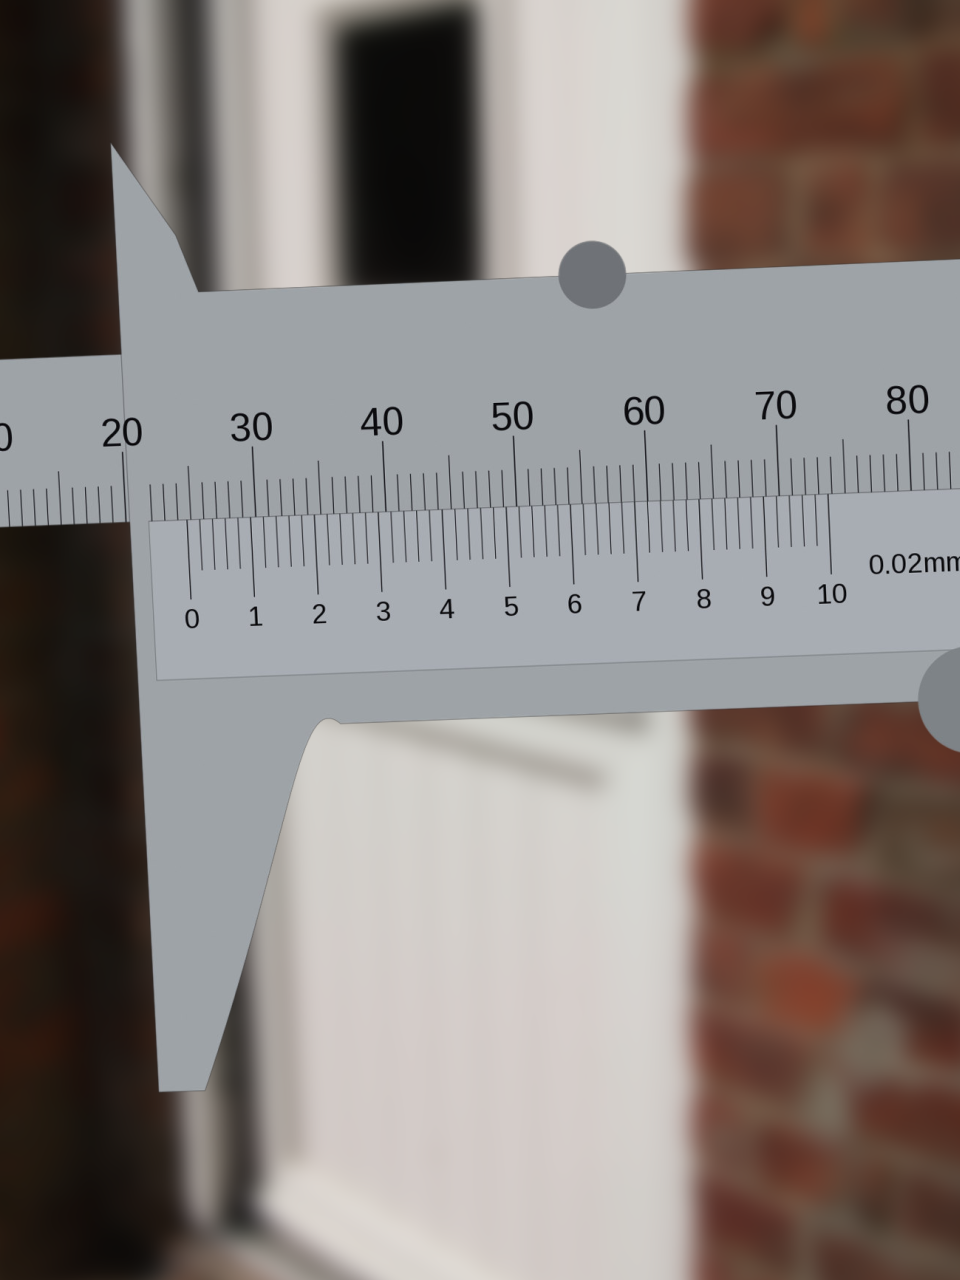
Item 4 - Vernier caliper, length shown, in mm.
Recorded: 24.7 mm
